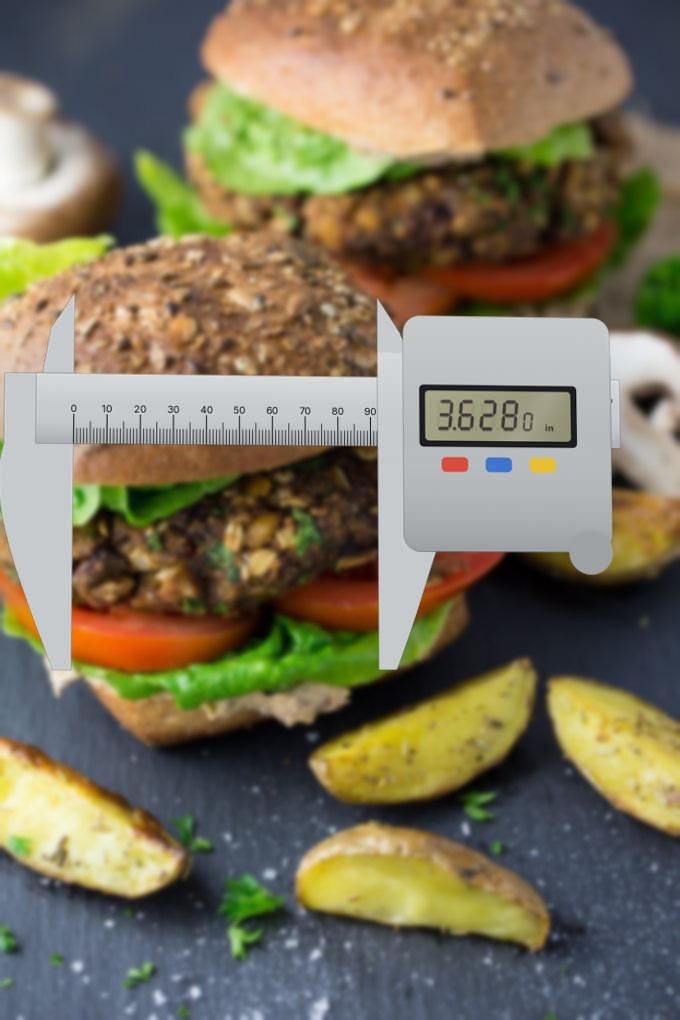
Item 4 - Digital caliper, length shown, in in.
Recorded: 3.6280 in
